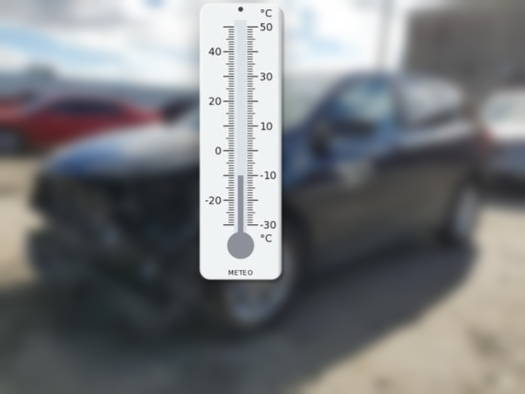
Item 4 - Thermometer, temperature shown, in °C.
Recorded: -10 °C
